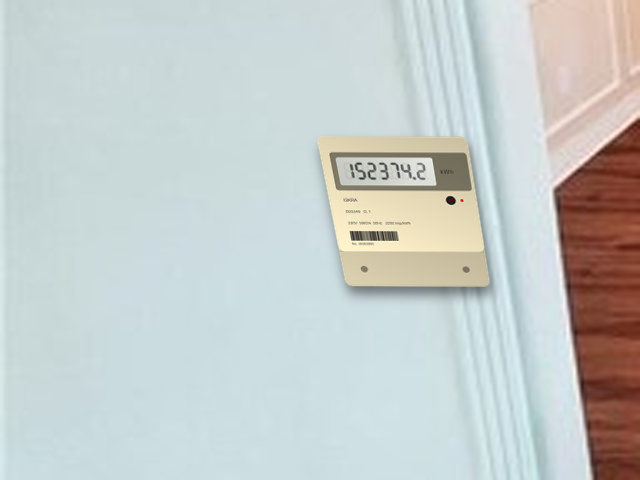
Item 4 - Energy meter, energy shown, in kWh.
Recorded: 152374.2 kWh
